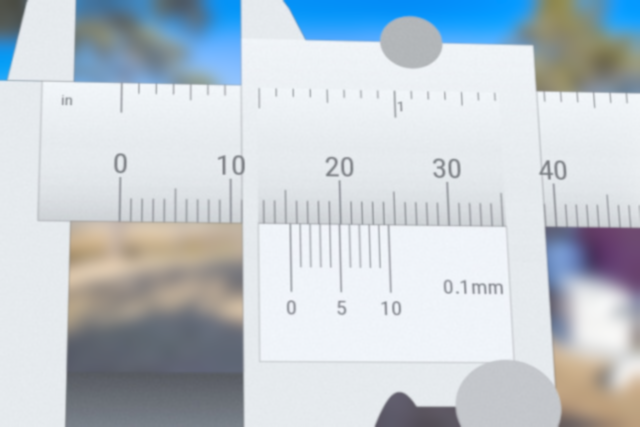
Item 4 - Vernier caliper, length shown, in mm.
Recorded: 15.4 mm
